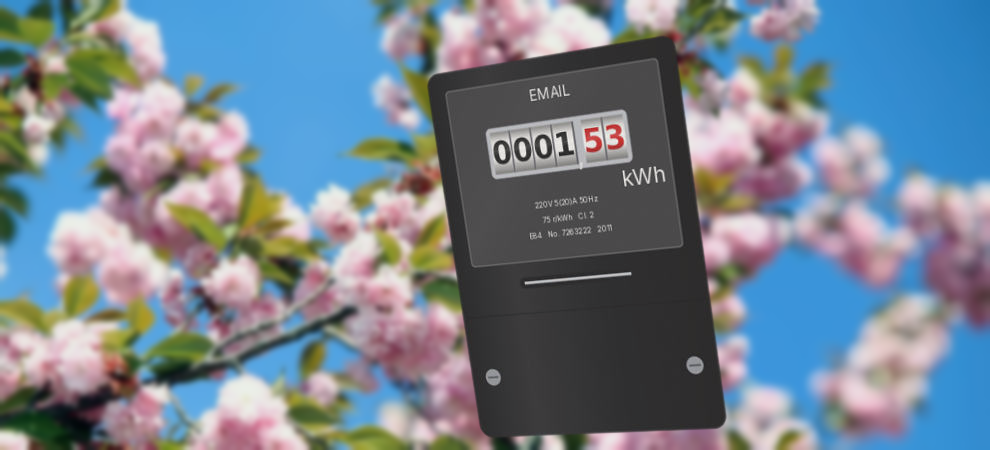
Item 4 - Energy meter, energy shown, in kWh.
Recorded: 1.53 kWh
